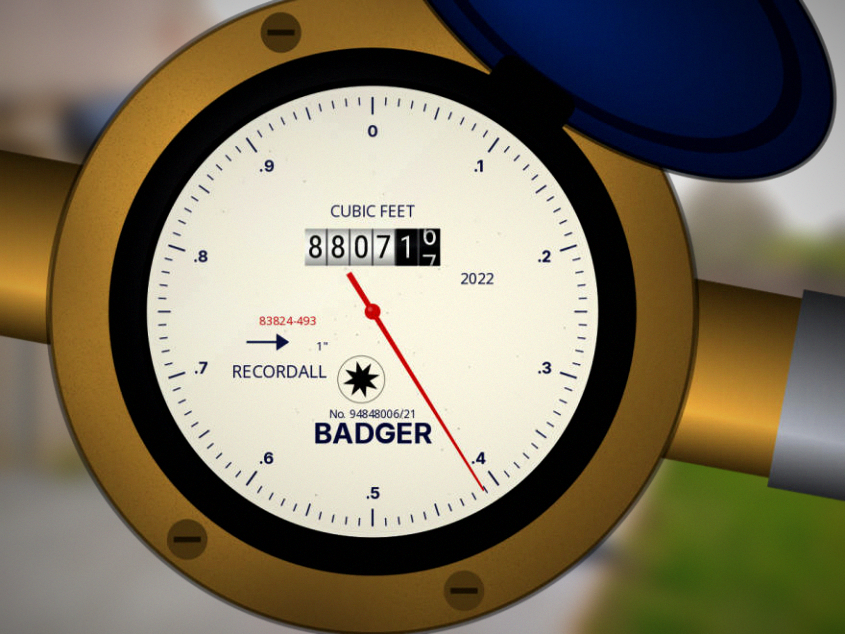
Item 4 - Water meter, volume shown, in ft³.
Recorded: 880716.41 ft³
